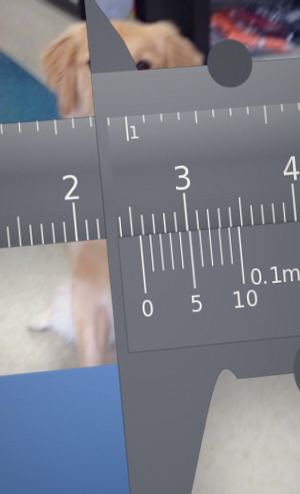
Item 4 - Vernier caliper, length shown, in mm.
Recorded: 25.7 mm
